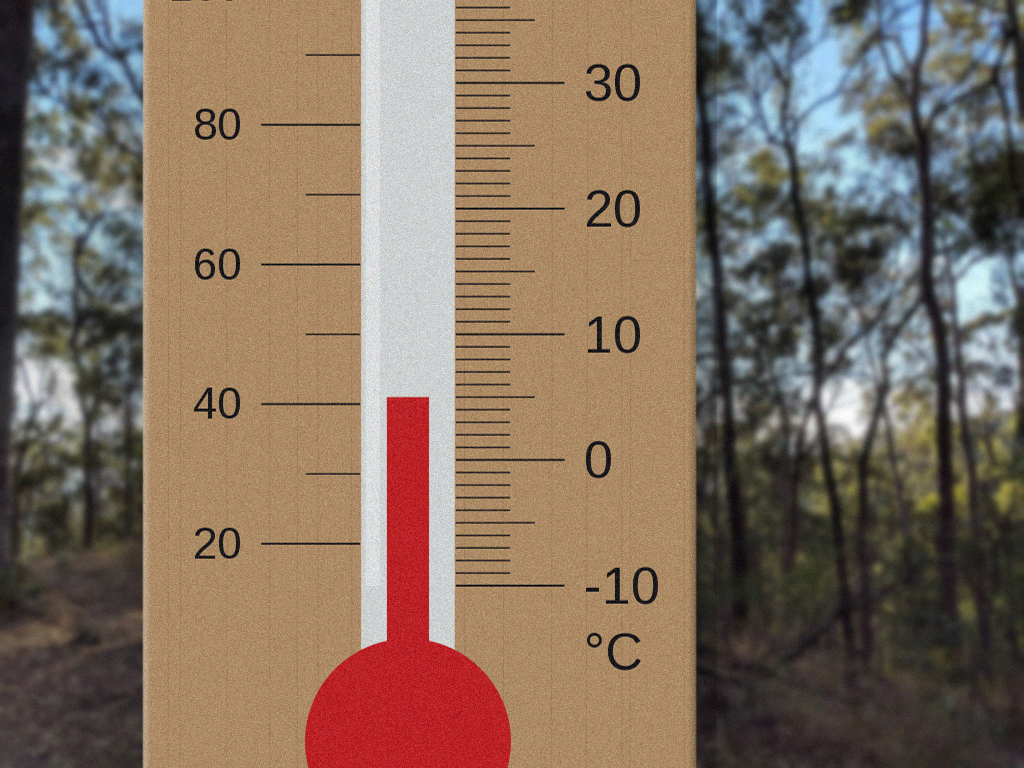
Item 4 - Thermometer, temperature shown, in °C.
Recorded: 5 °C
